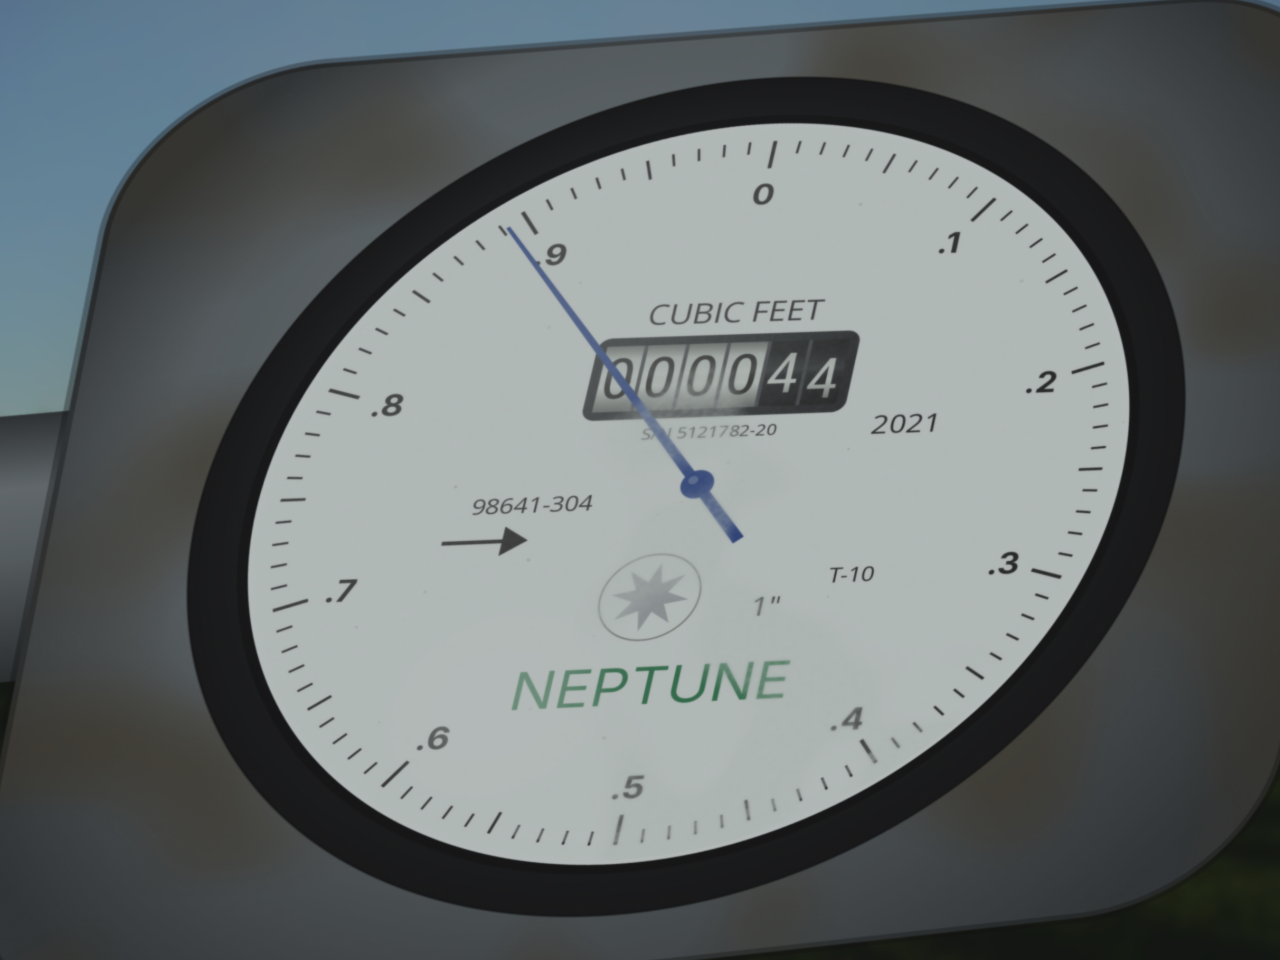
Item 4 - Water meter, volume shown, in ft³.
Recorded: 43.89 ft³
